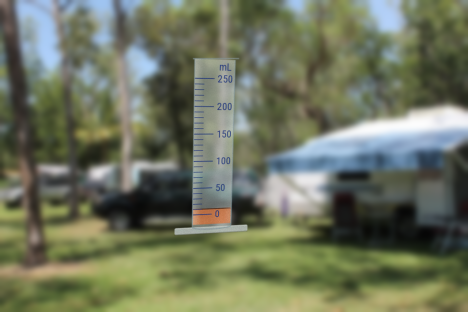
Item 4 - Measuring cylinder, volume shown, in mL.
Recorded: 10 mL
